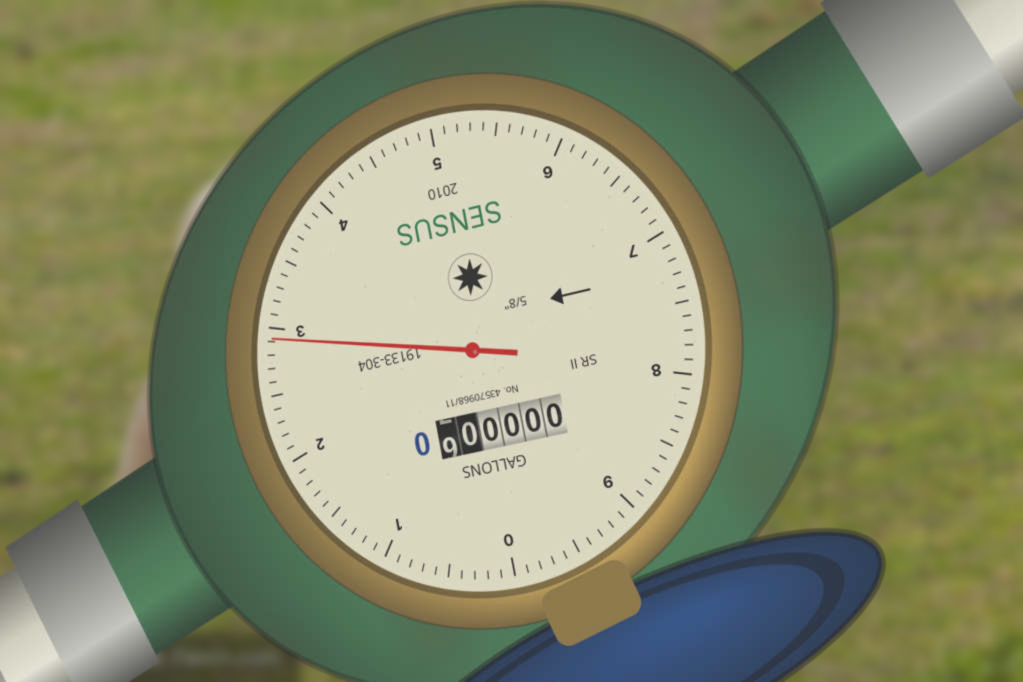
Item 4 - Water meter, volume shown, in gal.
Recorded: 62.9 gal
